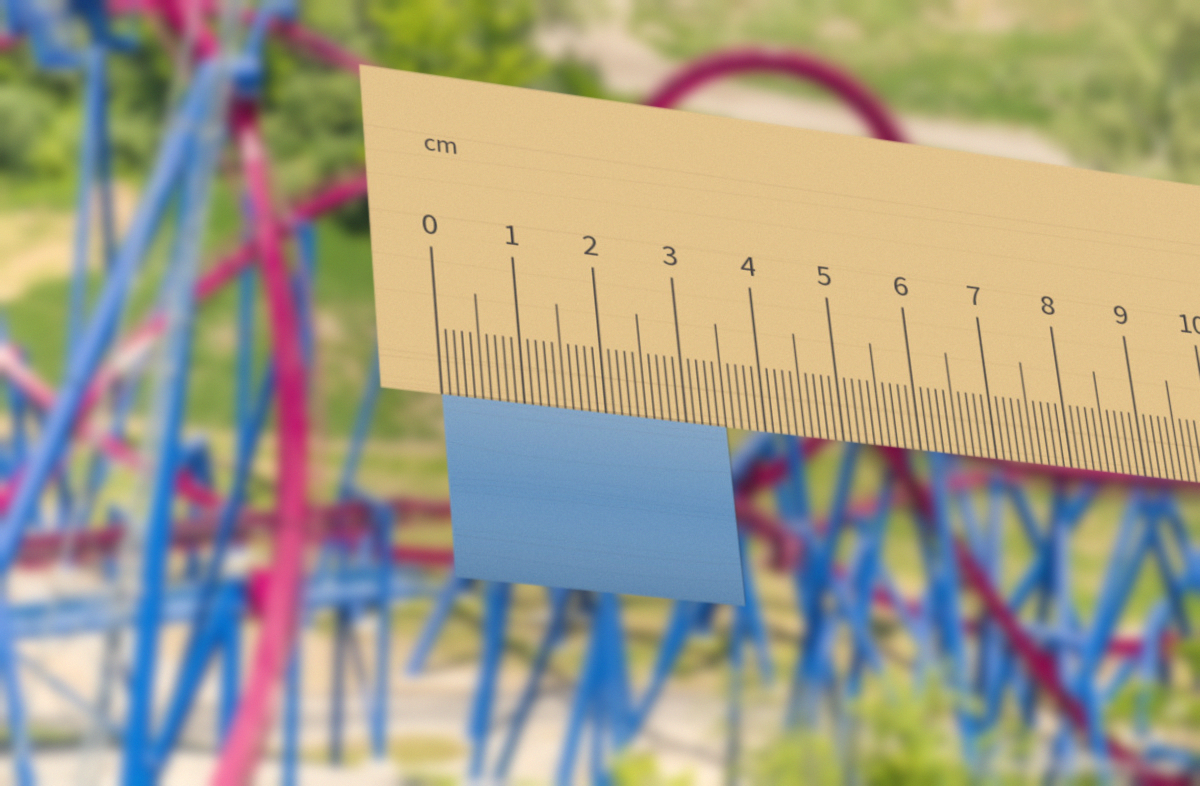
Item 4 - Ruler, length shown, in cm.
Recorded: 3.5 cm
